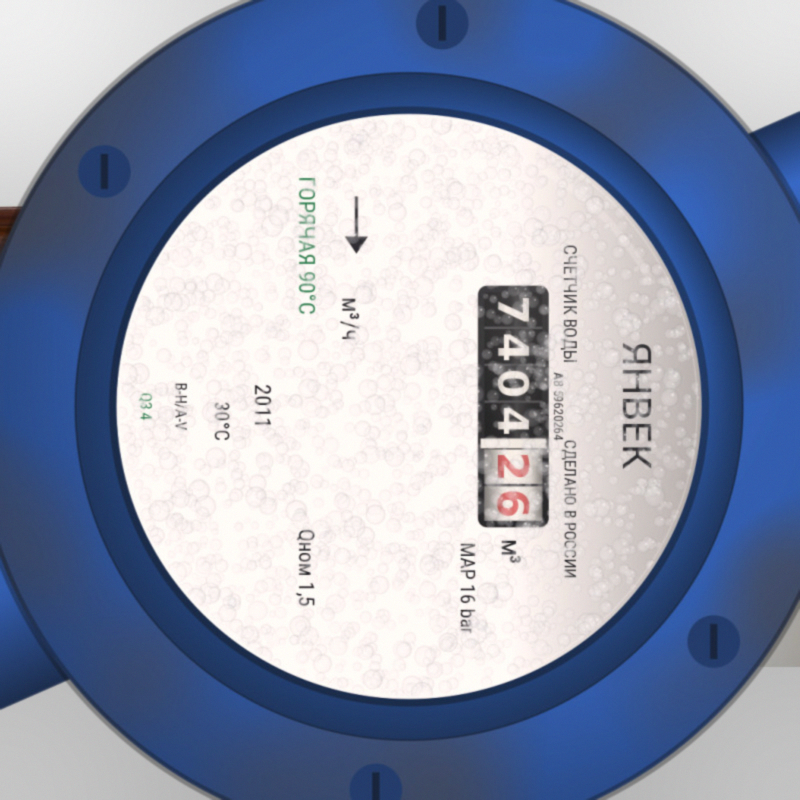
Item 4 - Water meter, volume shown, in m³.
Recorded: 7404.26 m³
